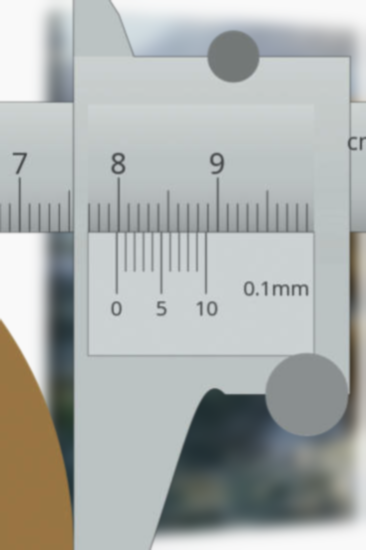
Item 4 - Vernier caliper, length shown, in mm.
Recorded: 79.8 mm
